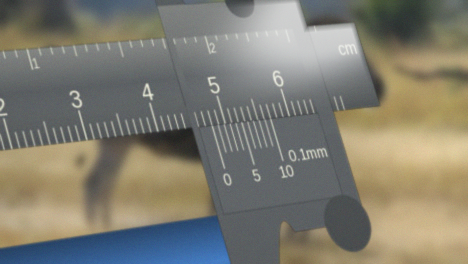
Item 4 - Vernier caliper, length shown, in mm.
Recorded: 48.0 mm
